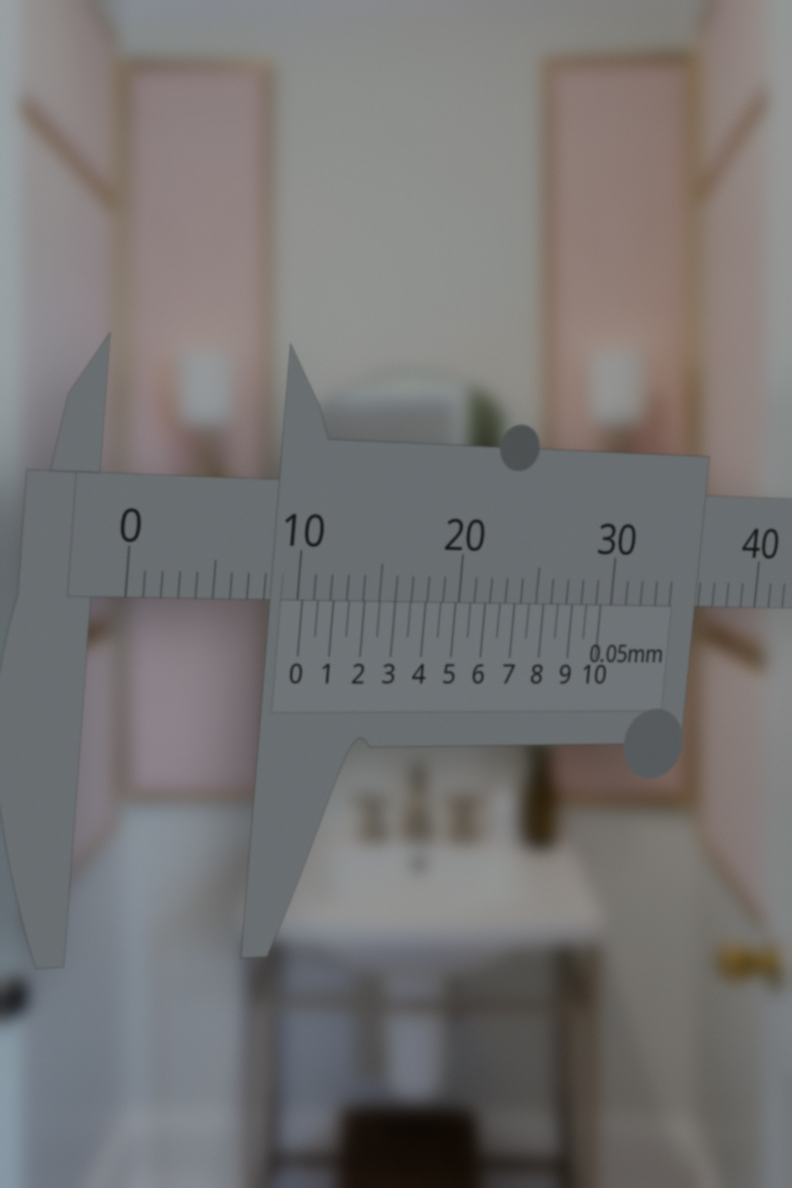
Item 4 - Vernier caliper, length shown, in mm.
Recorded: 10.3 mm
